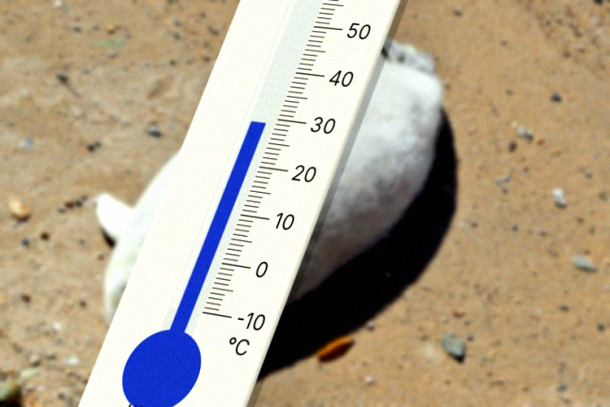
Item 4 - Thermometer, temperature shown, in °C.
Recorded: 29 °C
